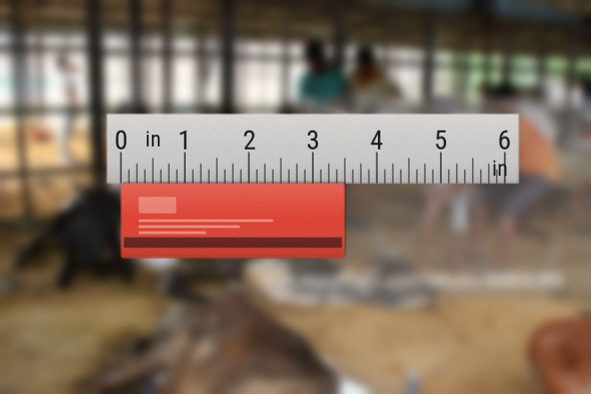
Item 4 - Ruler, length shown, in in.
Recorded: 3.5 in
